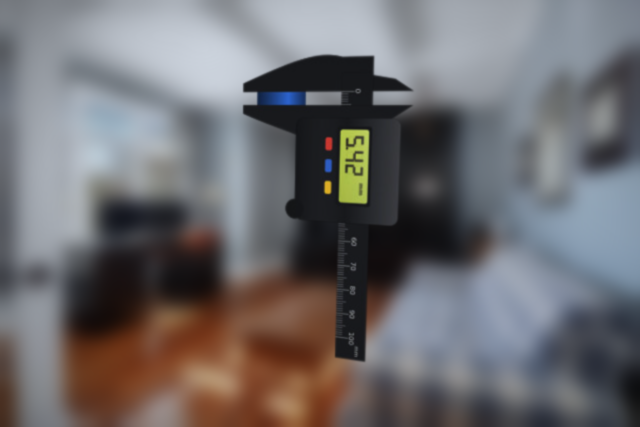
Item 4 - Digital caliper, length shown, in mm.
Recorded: 5.42 mm
